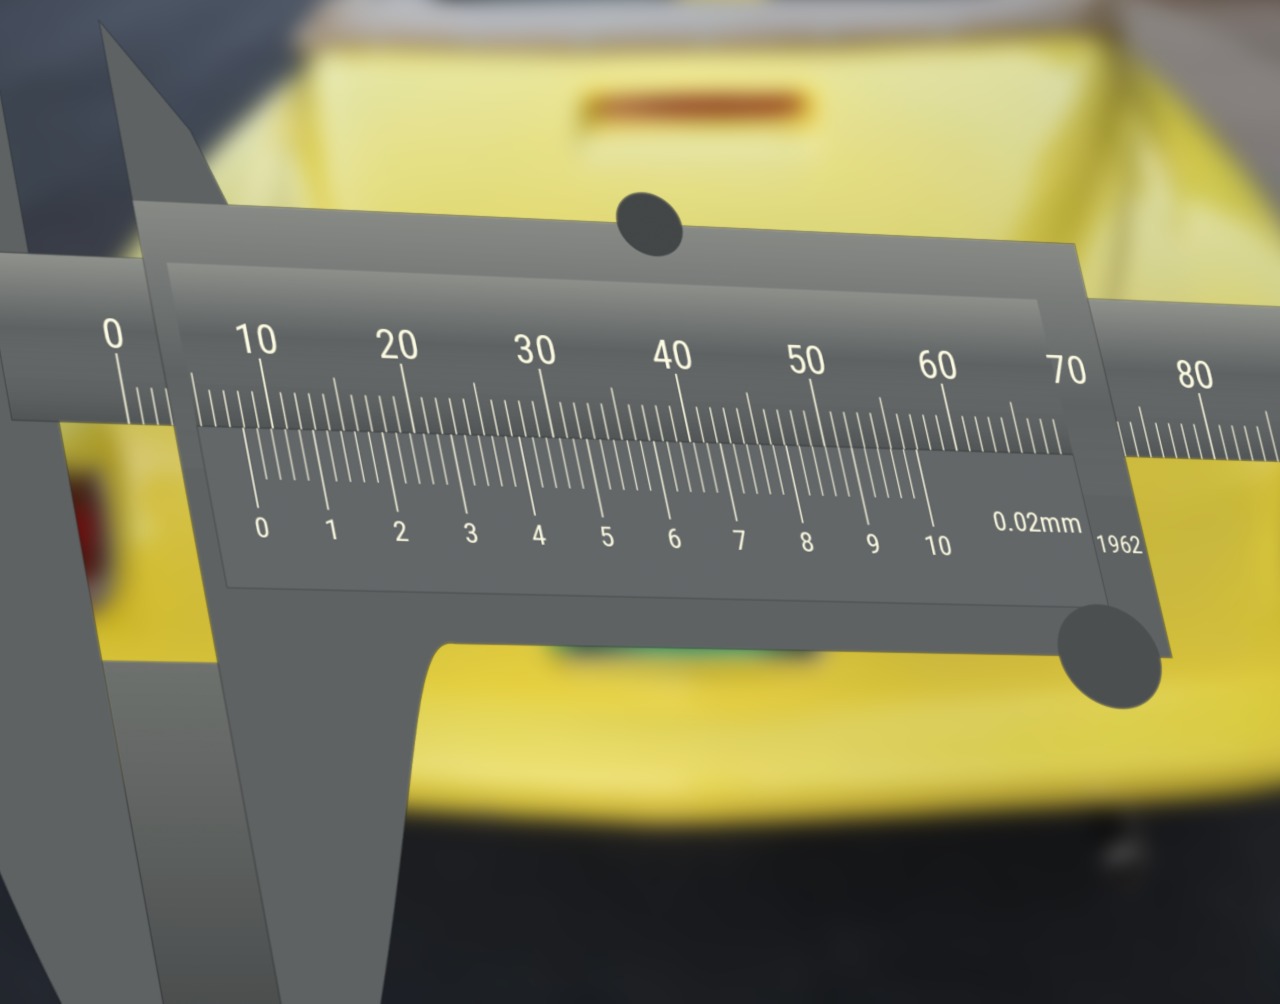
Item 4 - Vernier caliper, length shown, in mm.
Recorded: 7.9 mm
